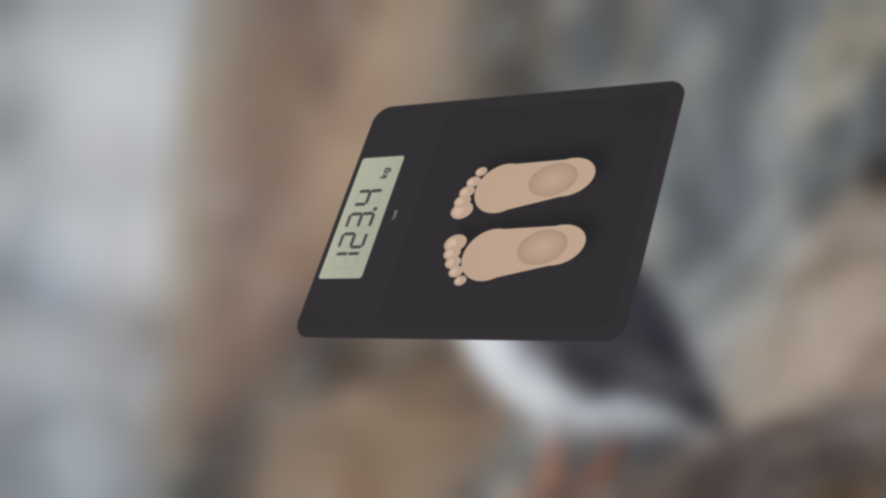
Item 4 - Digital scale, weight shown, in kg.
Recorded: 123.4 kg
